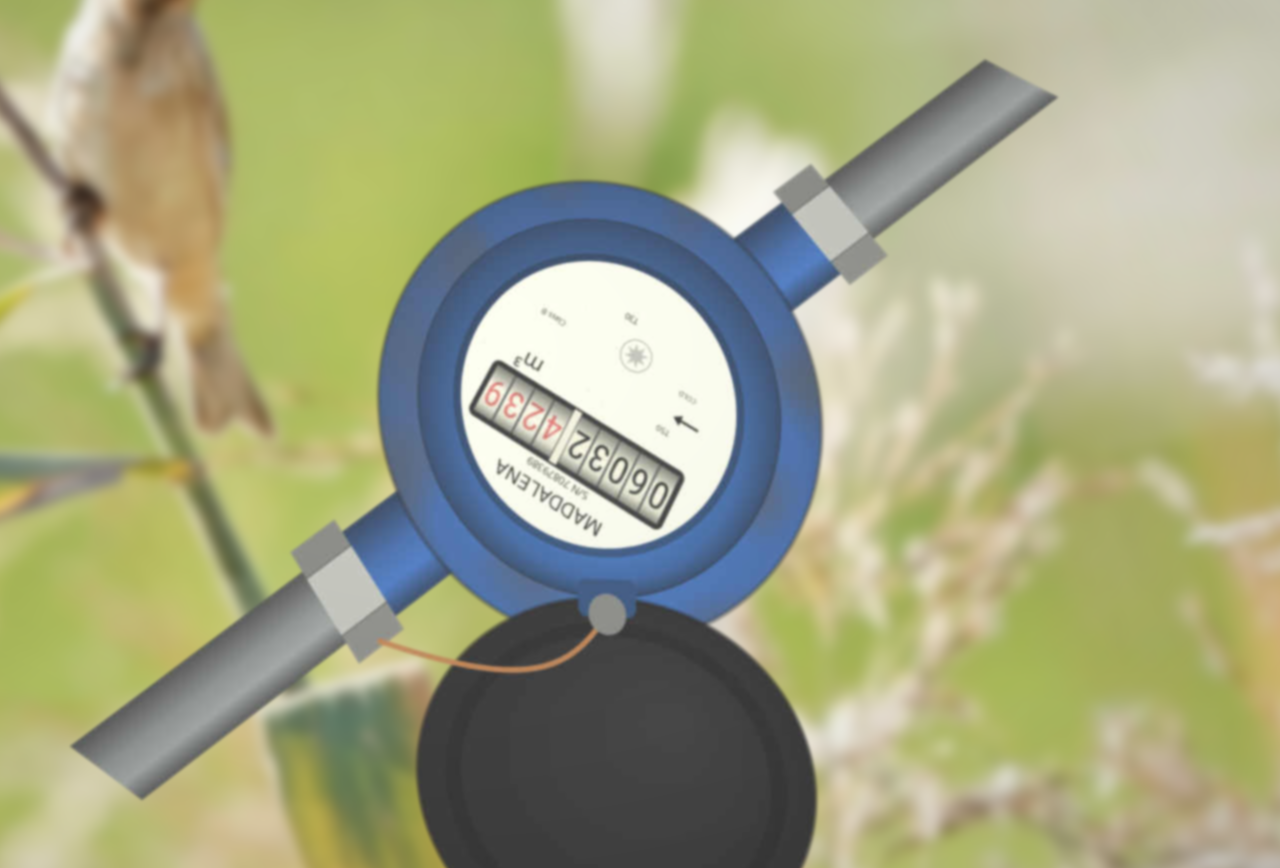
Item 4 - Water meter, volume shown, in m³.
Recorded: 6032.4239 m³
